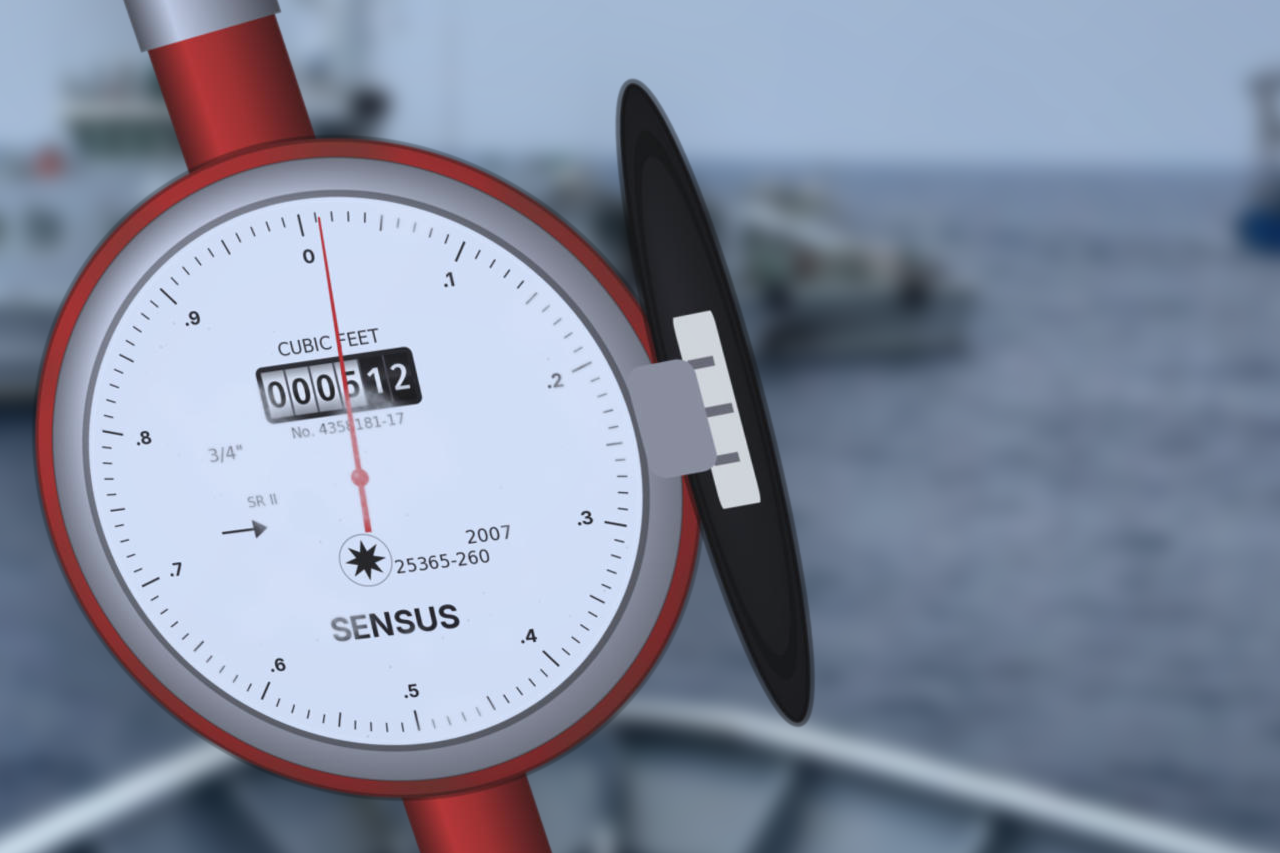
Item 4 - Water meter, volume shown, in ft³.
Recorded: 512.01 ft³
